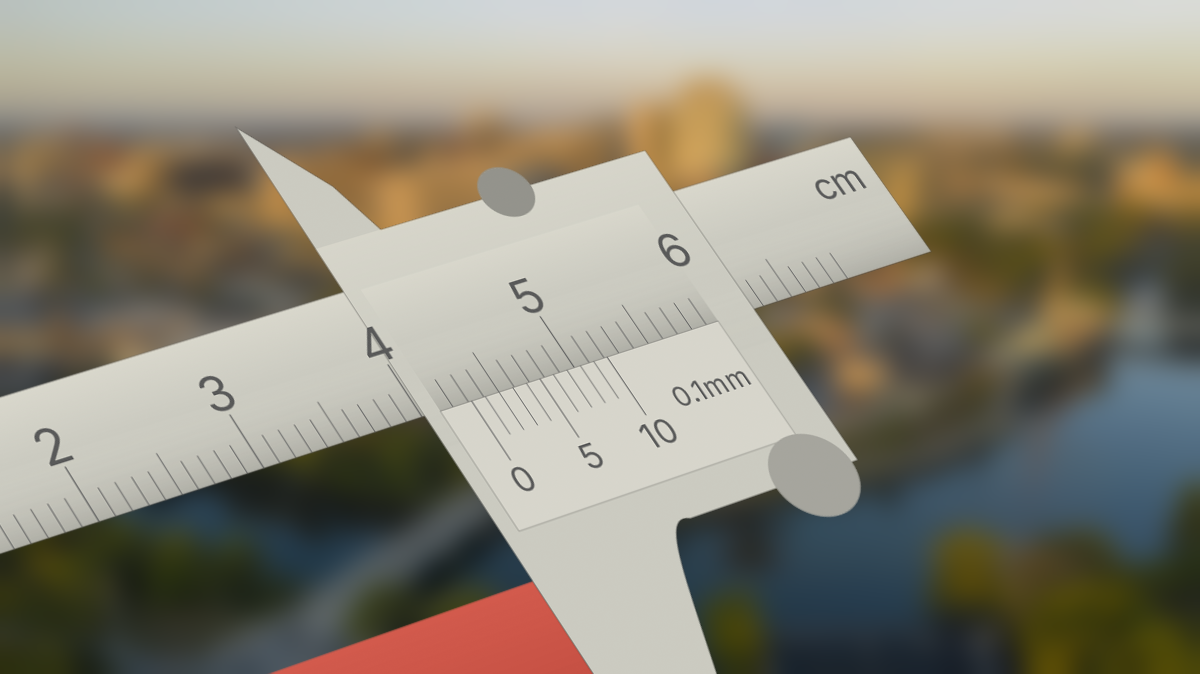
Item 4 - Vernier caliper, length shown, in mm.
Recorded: 43.2 mm
